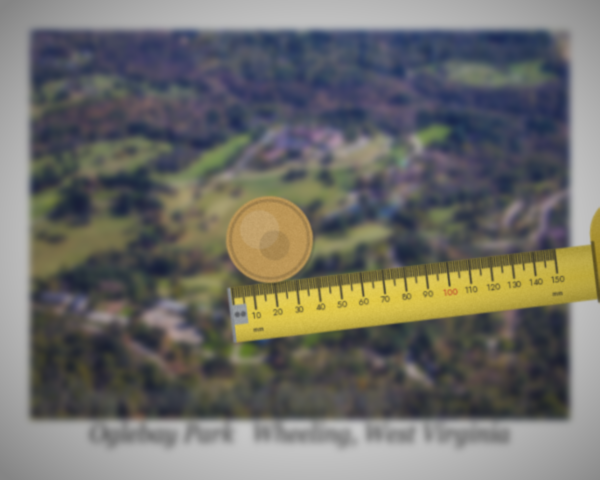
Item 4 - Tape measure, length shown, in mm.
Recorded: 40 mm
